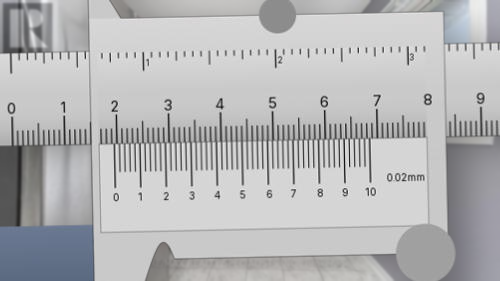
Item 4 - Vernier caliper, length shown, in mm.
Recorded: 19.5 mm
